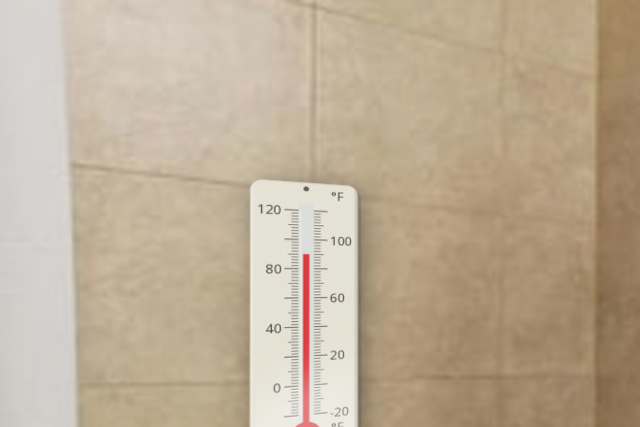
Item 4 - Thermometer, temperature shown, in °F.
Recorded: 90 °F
